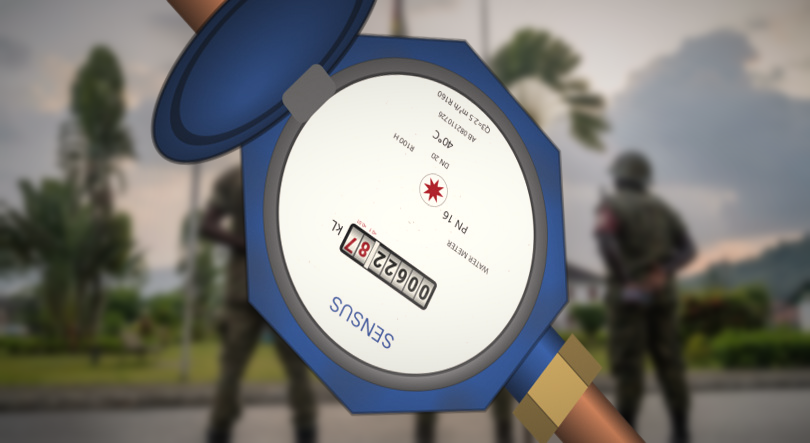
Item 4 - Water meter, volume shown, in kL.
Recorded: 622.87 kL
